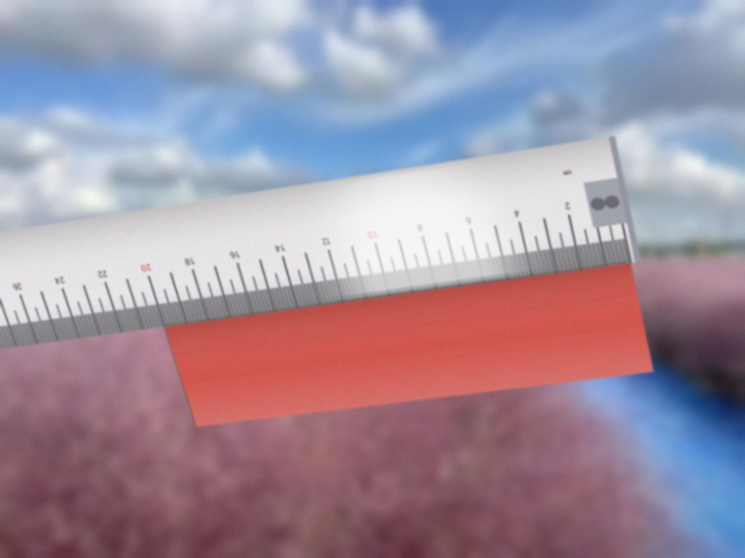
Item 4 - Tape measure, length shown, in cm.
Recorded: 20 cm
